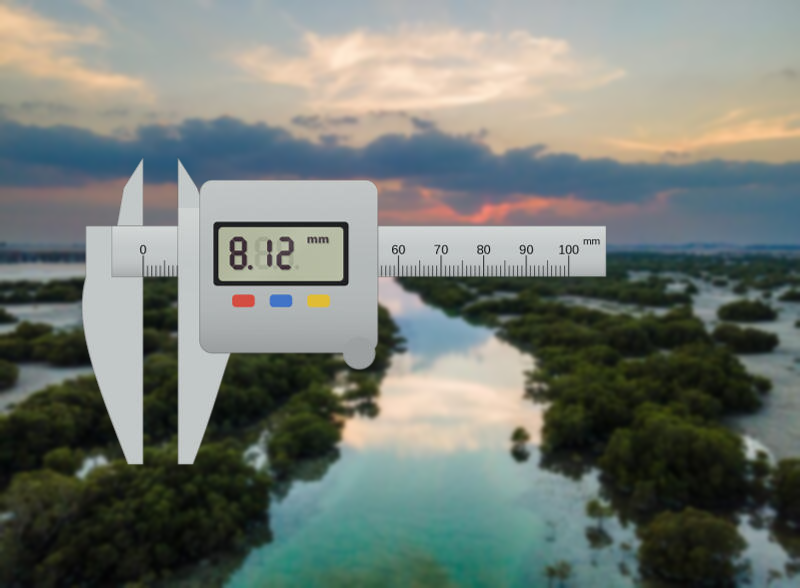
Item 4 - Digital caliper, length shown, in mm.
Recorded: 8.12 mm
